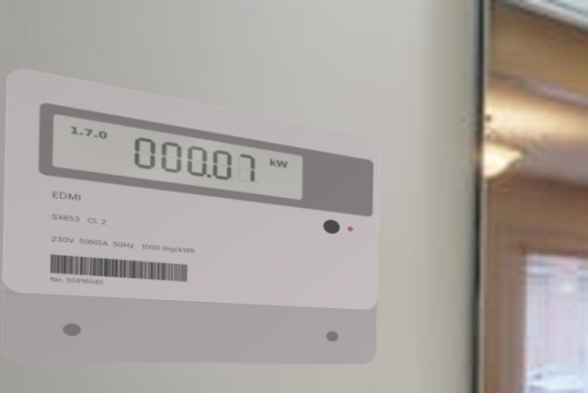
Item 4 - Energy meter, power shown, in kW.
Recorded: 0.07 kW
